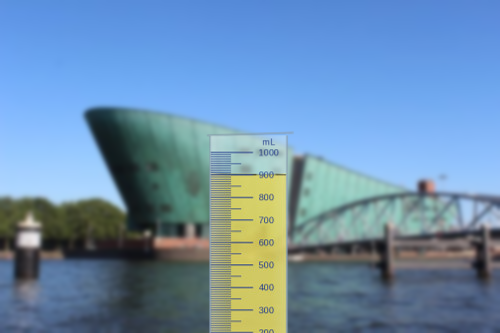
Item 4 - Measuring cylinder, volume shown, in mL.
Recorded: 900 mL
